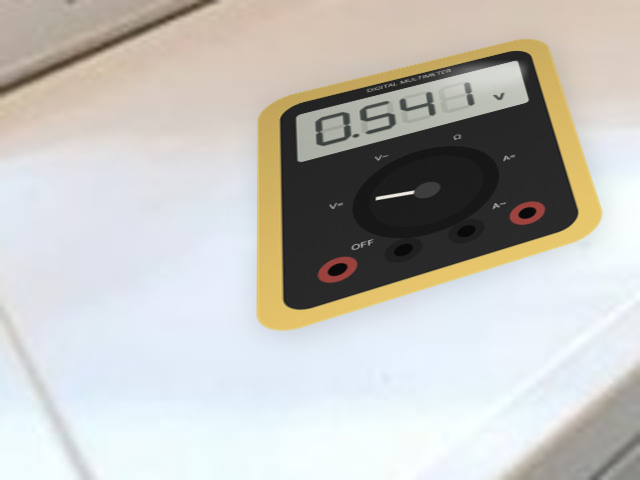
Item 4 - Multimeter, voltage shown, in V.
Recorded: 0.541 V
